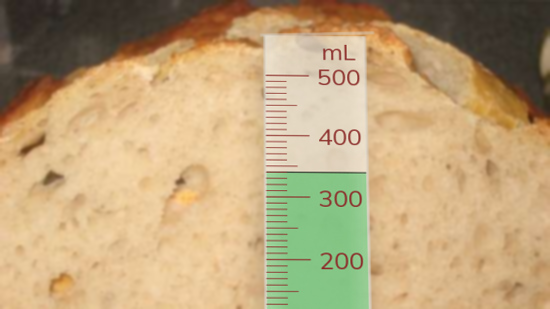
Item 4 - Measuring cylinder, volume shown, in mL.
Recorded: 340 mL
